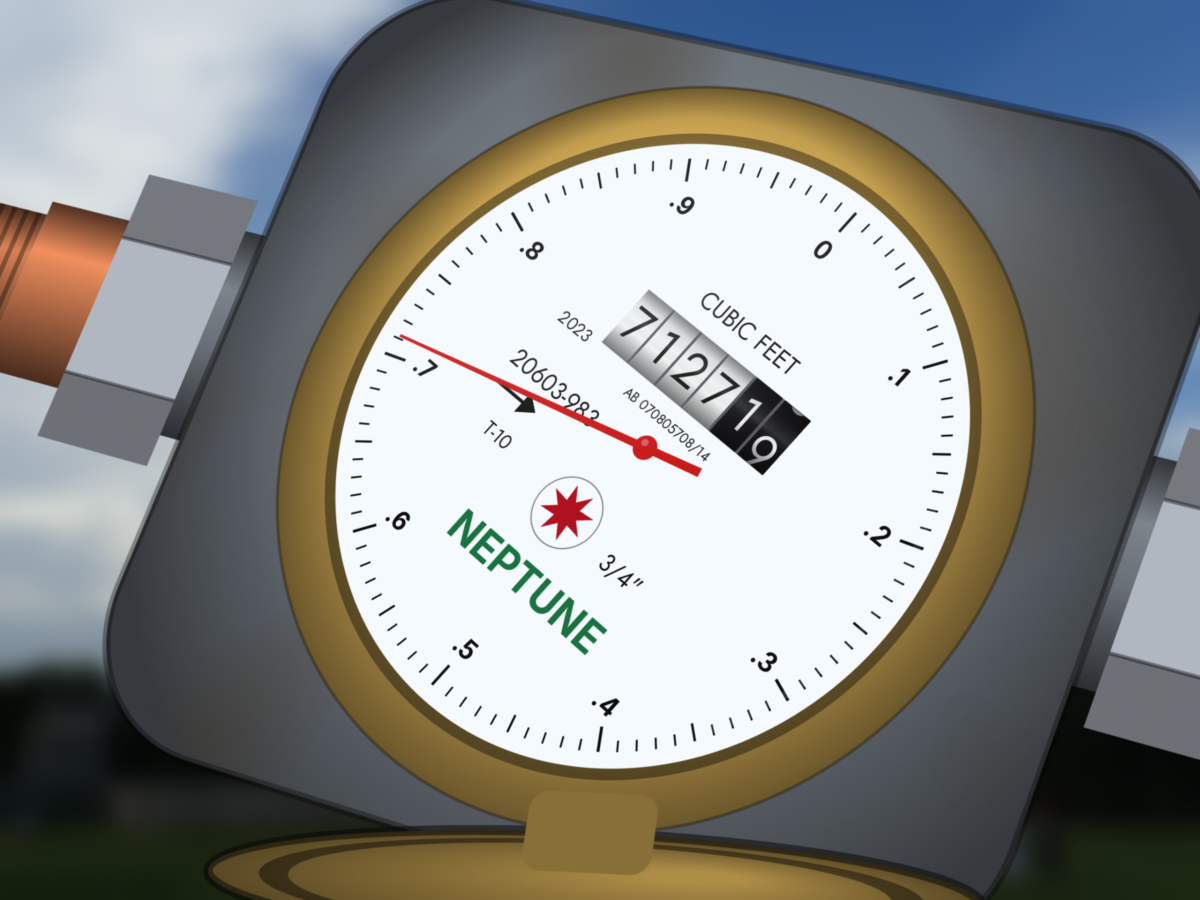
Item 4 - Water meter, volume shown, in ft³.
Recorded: 712718.71 ft³
